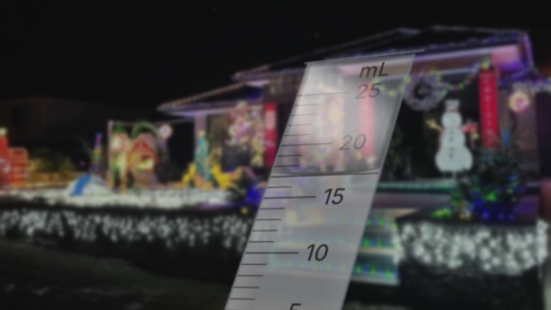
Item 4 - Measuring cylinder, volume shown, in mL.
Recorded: 17 mL
